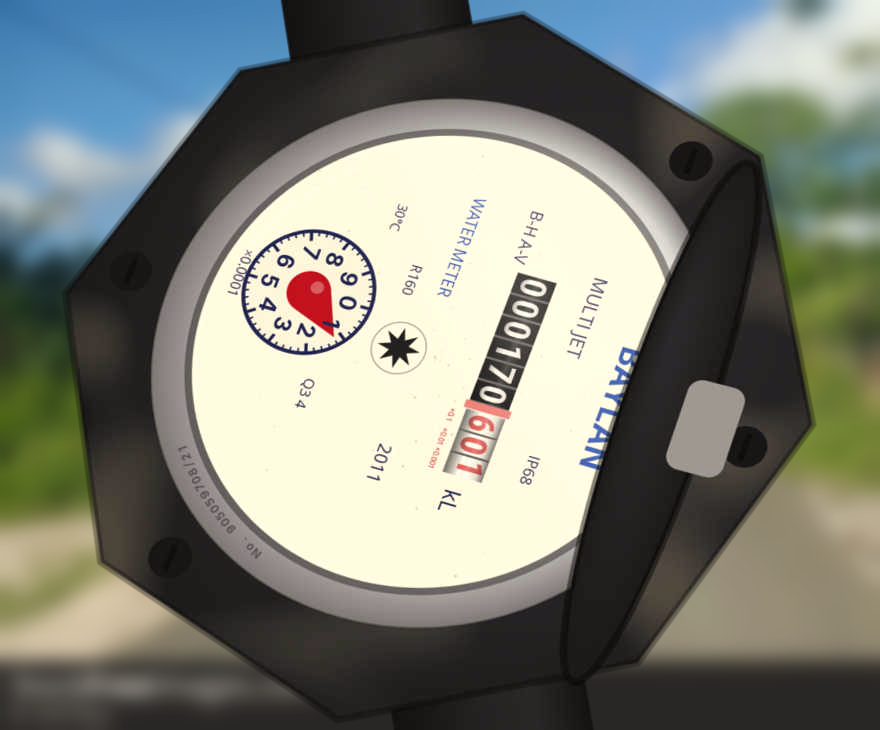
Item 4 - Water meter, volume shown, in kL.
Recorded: 170.6011 kL
